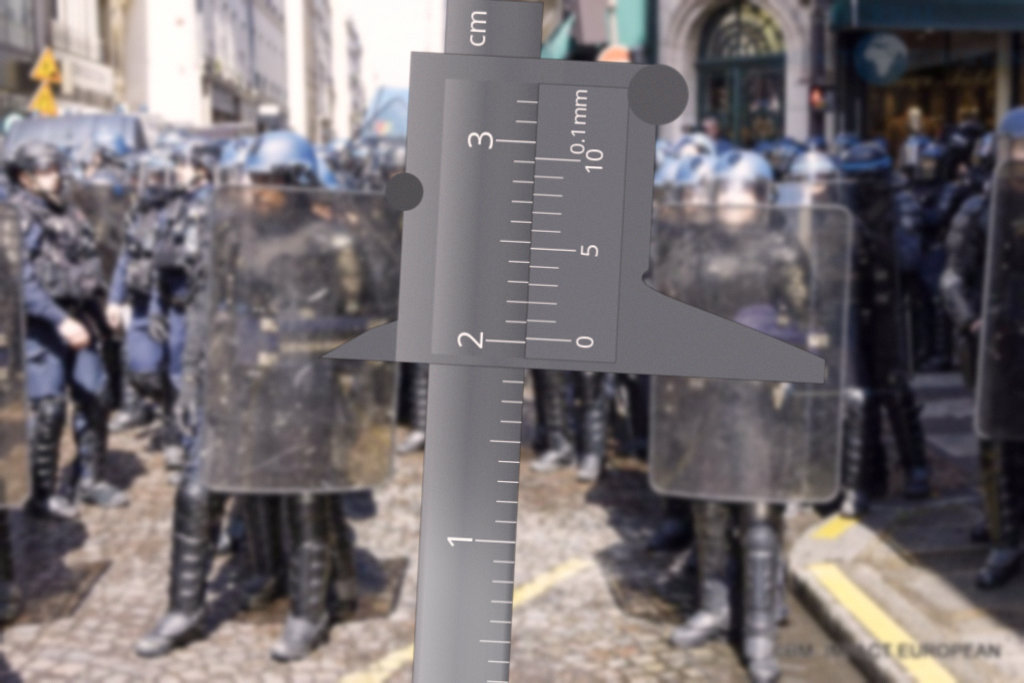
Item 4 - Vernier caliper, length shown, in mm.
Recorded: 20.2 mm
